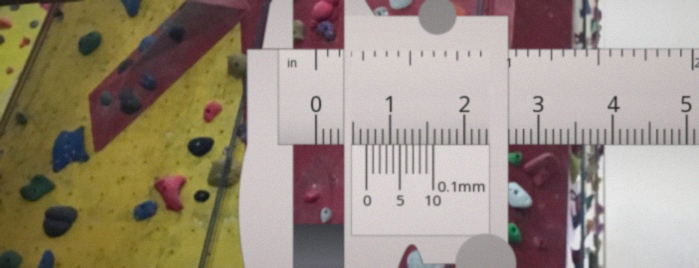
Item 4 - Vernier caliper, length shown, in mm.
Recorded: 6.8 mm
